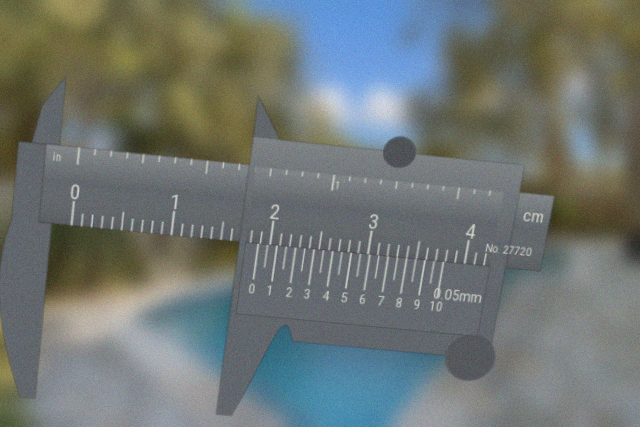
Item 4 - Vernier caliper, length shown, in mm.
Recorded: 18.8 mm
